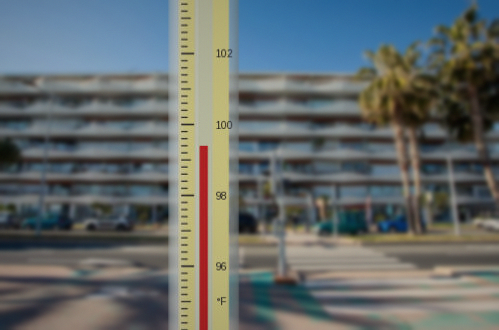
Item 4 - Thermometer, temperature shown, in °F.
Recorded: 99.4 °F
